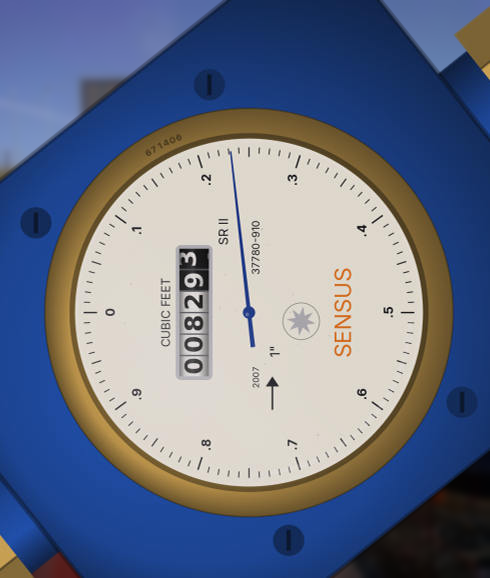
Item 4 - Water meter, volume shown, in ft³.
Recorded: 8293.23 ft³
